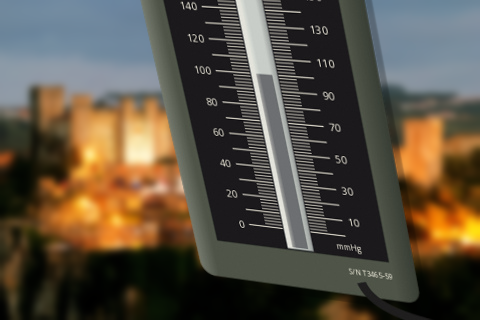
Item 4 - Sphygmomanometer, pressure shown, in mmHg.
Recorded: 100 mmHg
